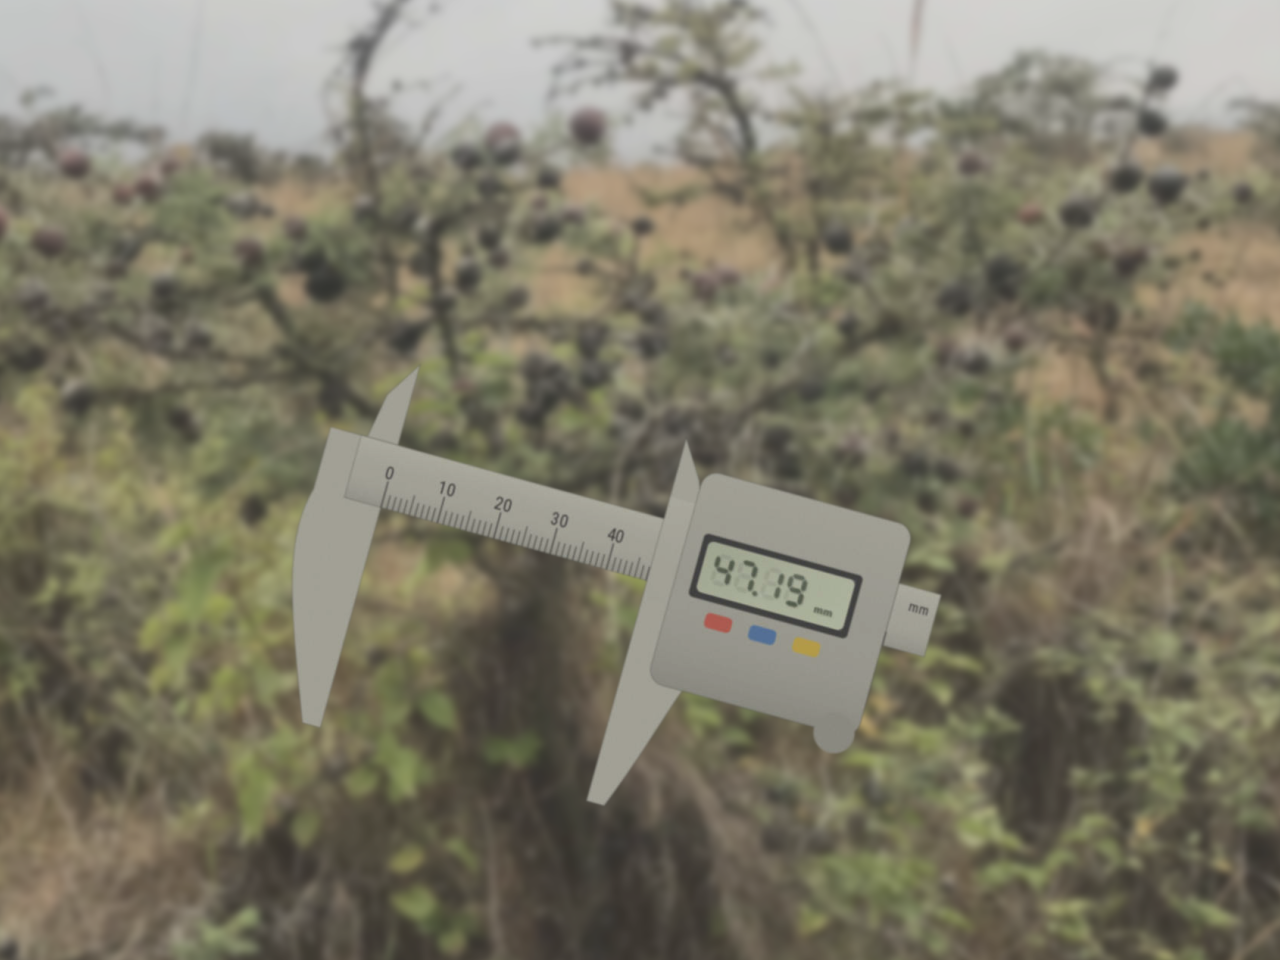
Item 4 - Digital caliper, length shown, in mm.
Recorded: 47.19 mm
